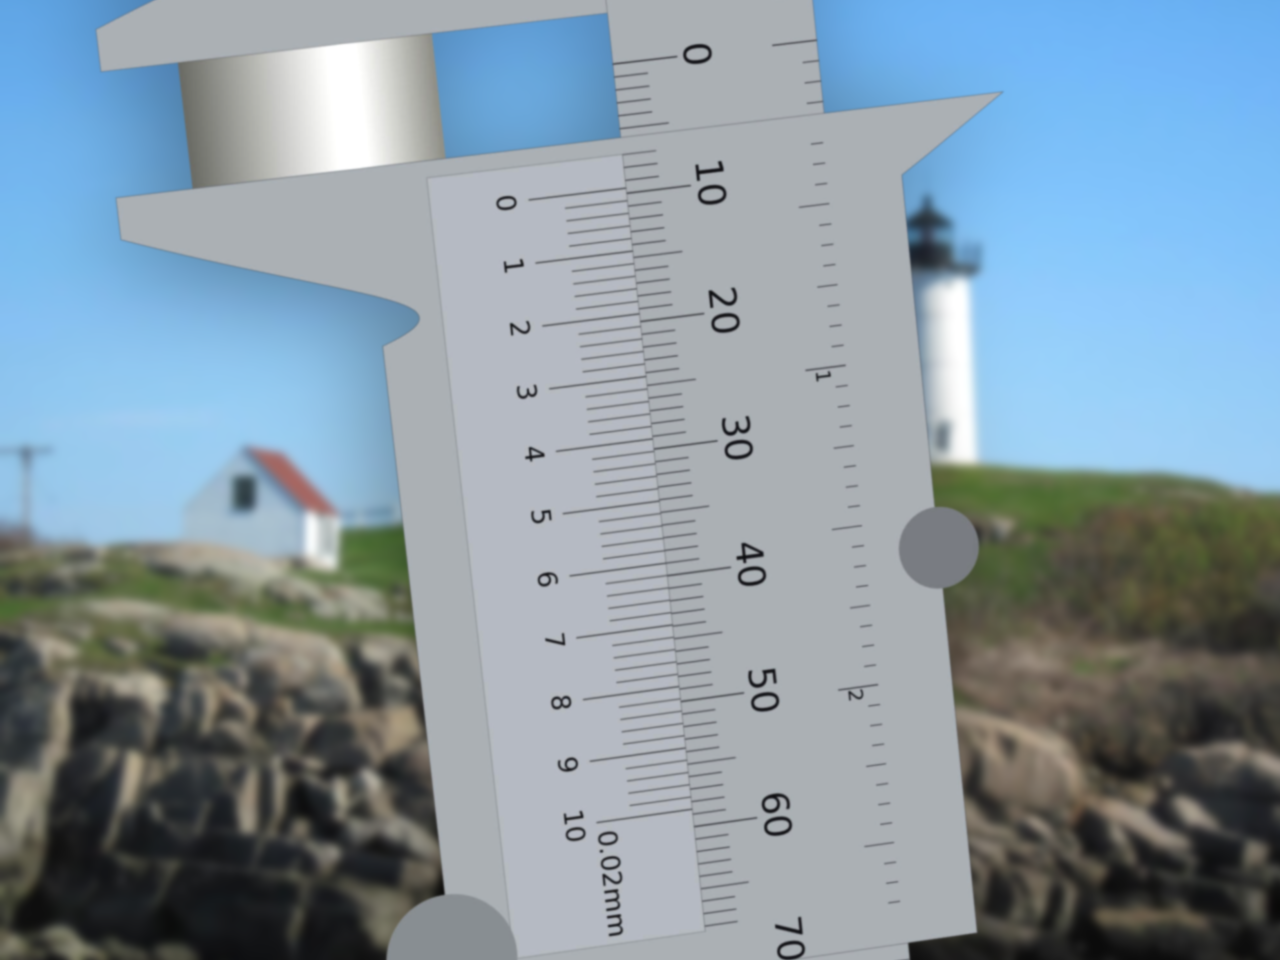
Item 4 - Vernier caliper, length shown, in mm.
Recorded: 9.6 mm
